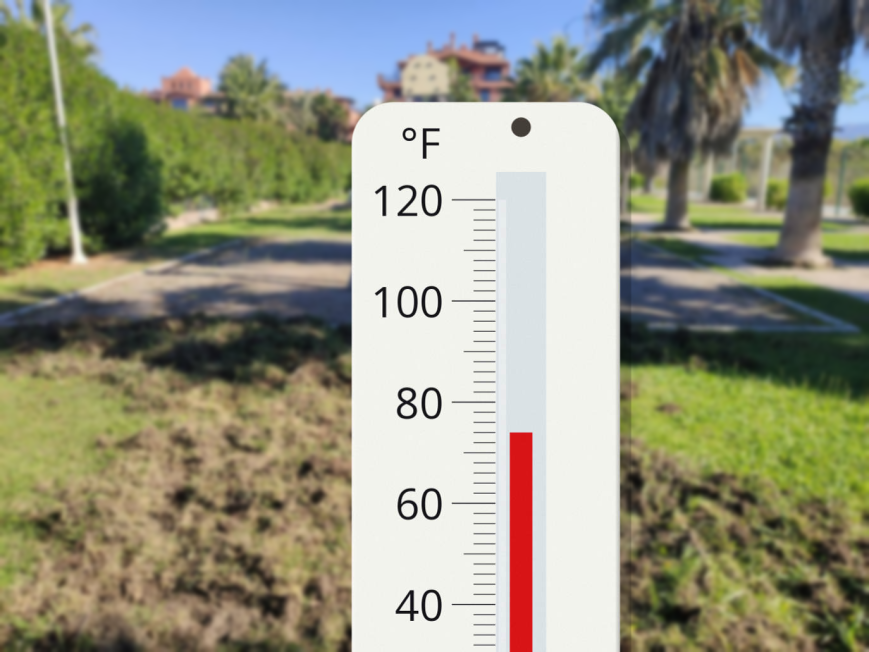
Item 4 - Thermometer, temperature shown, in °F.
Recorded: 74 °F
